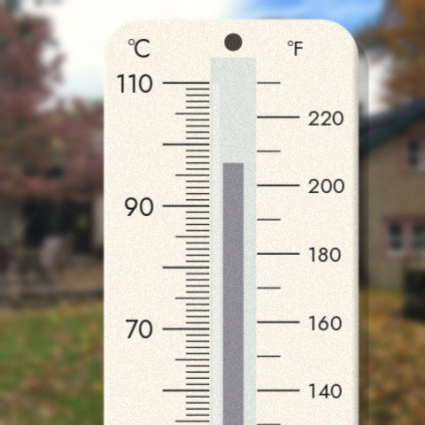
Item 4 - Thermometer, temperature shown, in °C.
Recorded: 97 °C
